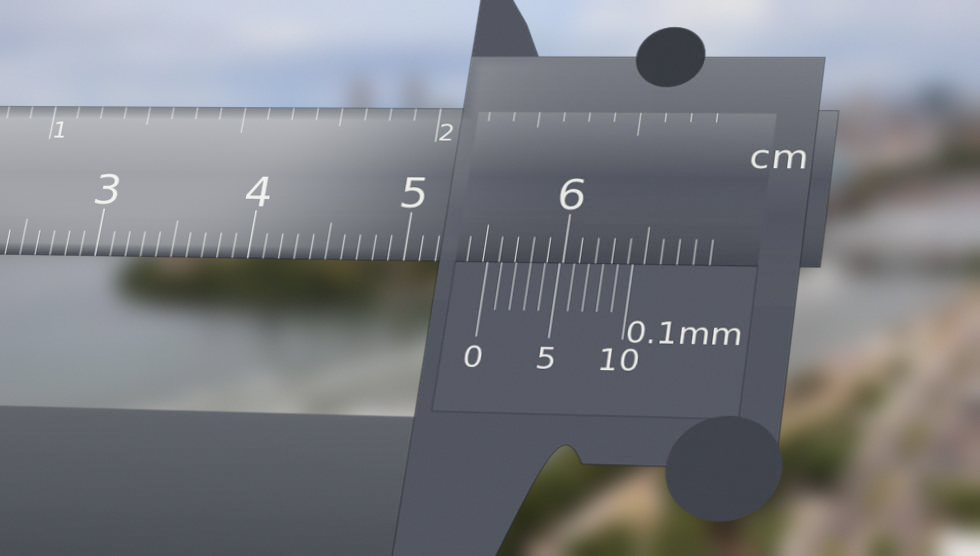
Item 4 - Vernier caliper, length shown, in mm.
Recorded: 55.3 mm
